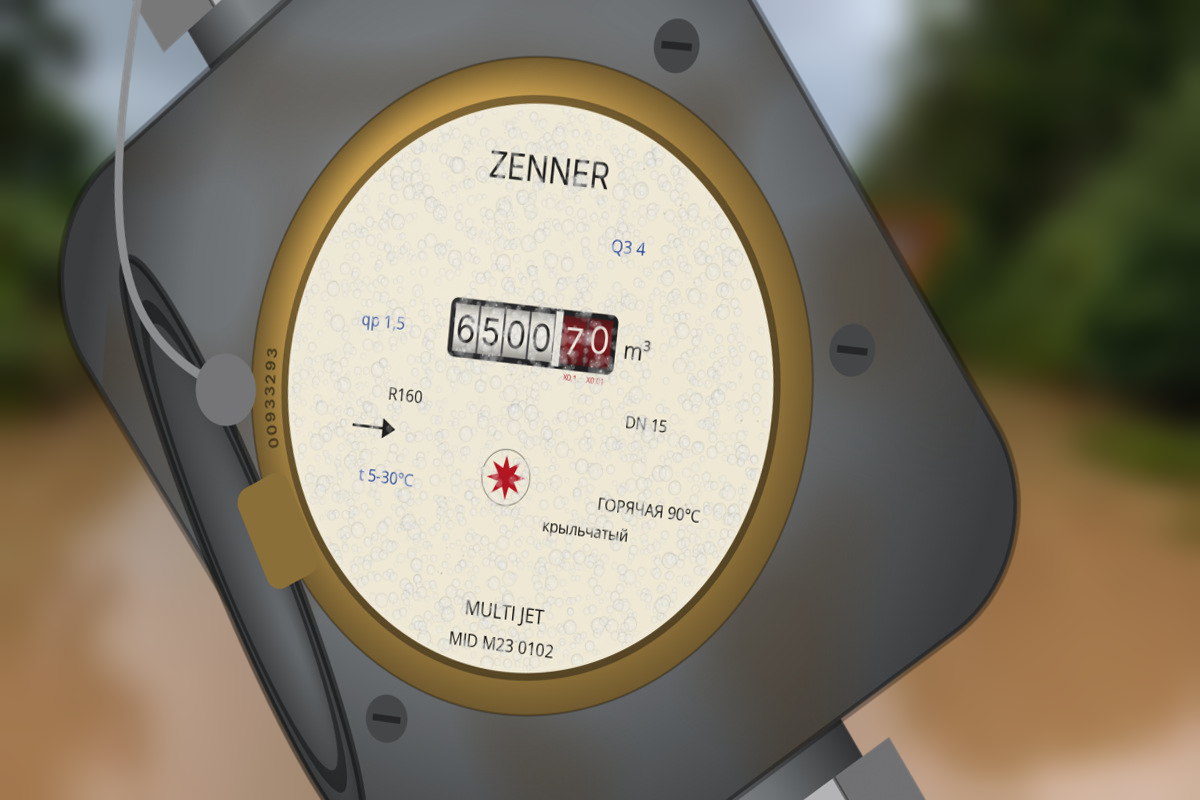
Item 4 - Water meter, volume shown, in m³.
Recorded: 6500.70 m³
